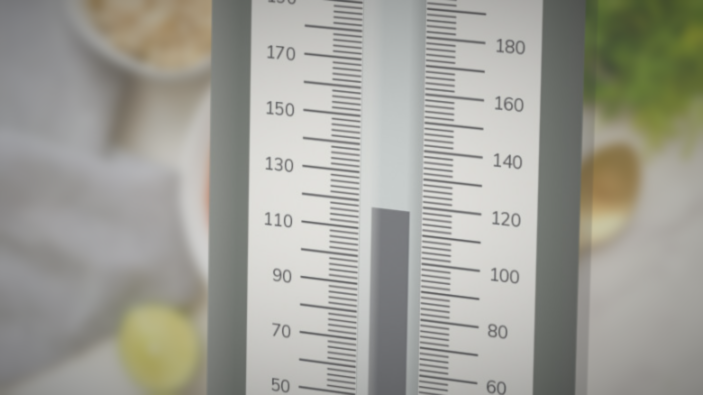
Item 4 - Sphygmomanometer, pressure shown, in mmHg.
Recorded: 118 mmHg
